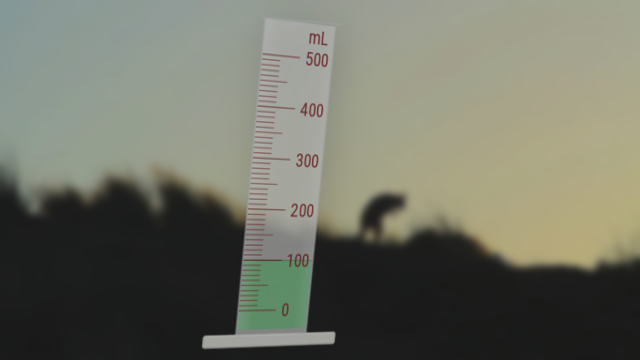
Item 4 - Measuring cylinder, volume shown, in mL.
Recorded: 100 mL
